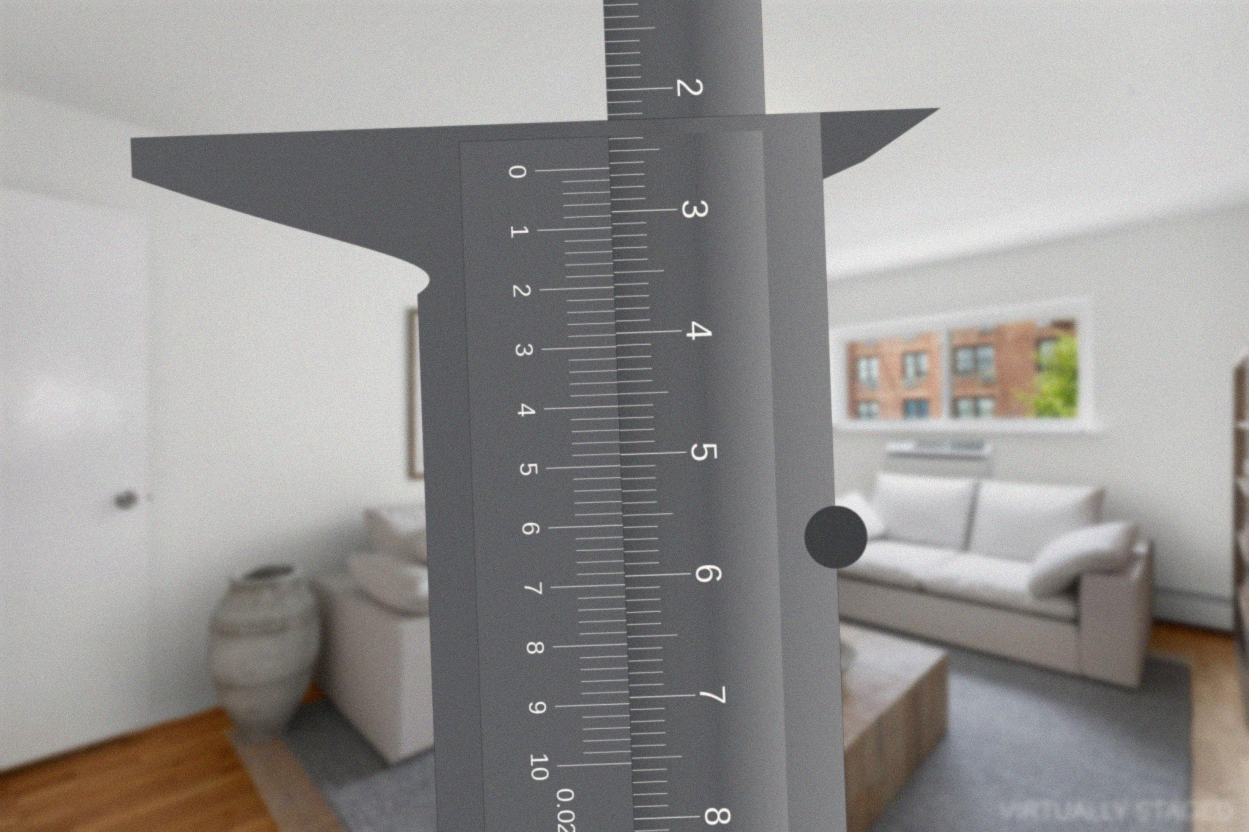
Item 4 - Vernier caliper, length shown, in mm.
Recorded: 26.4 mm
